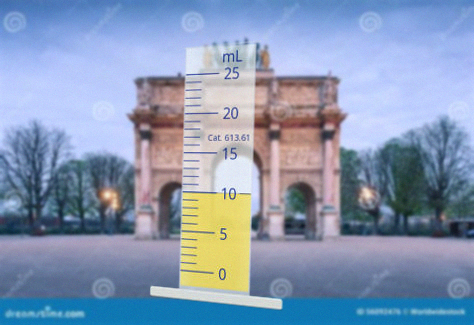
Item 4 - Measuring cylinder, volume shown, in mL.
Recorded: 10 mL
